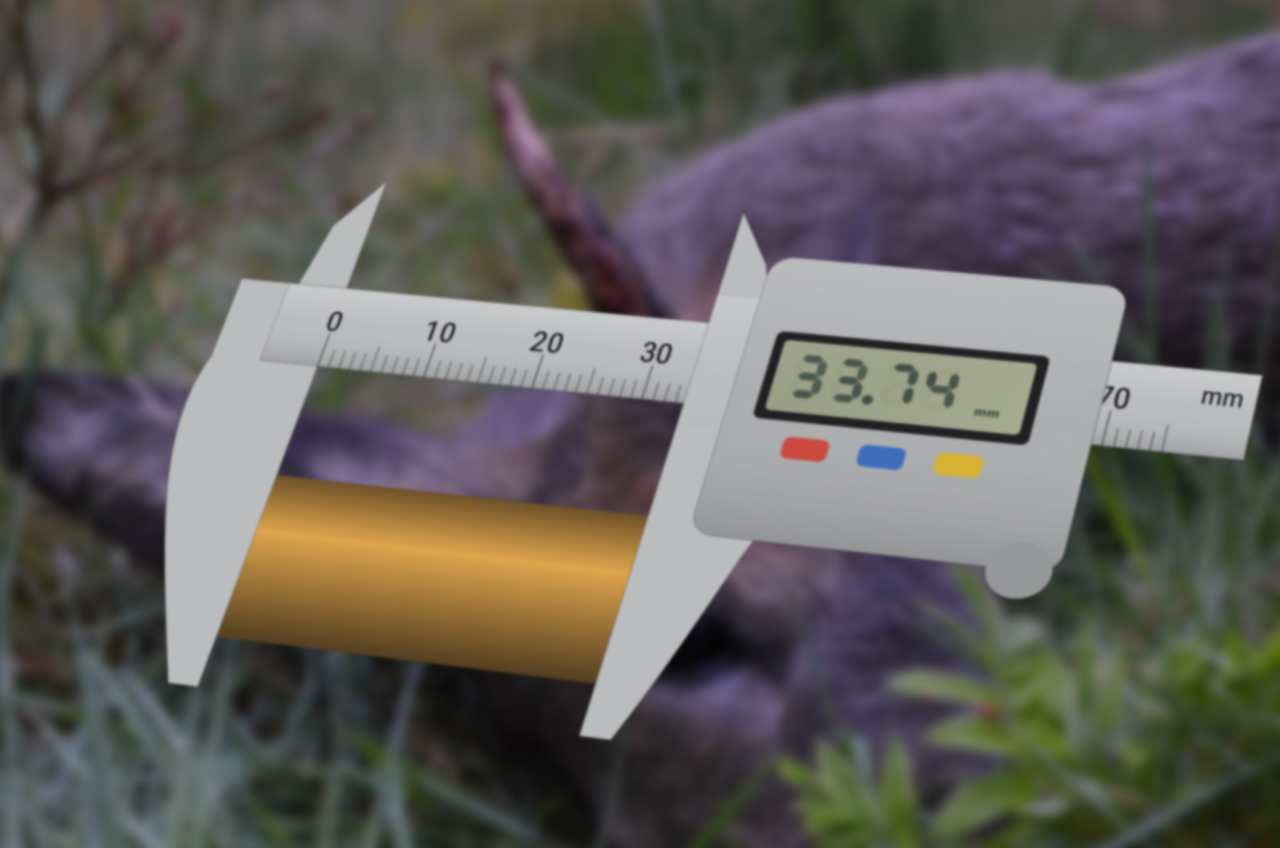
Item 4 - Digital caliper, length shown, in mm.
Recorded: 33.74 mm
